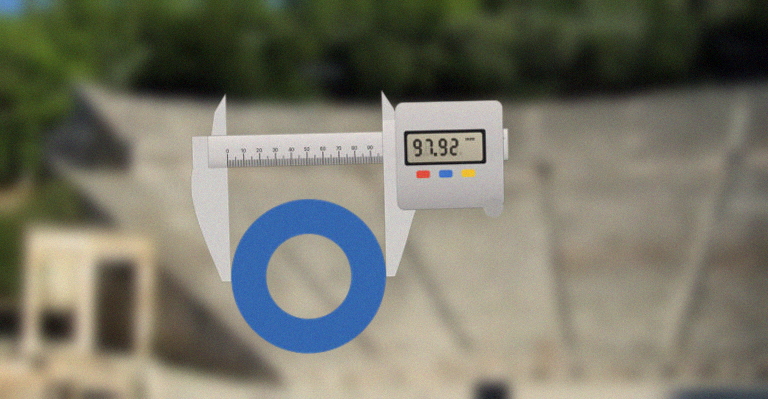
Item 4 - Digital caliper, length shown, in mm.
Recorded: 97.92 mm
